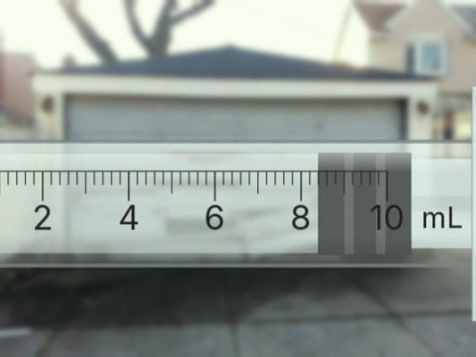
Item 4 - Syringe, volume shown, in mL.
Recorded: 8.4 mL
